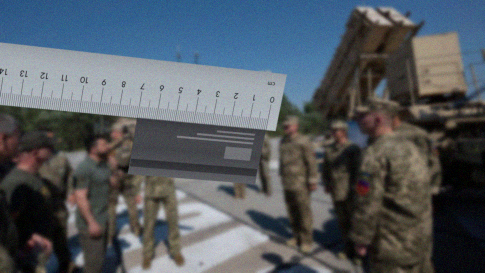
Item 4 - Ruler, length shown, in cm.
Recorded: 7 cm
